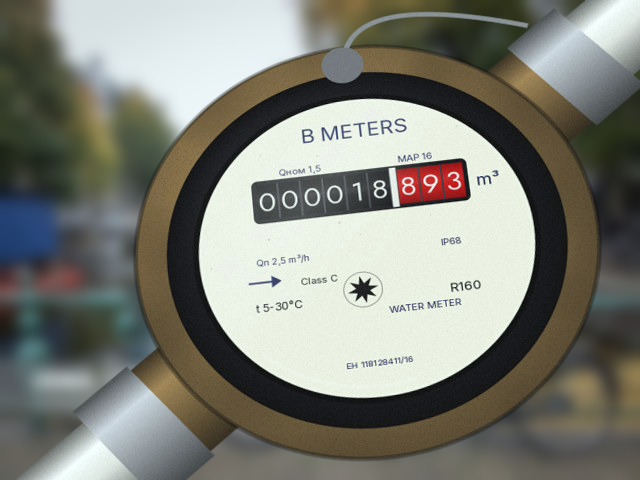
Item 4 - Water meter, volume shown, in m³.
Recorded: 18.893 m³
